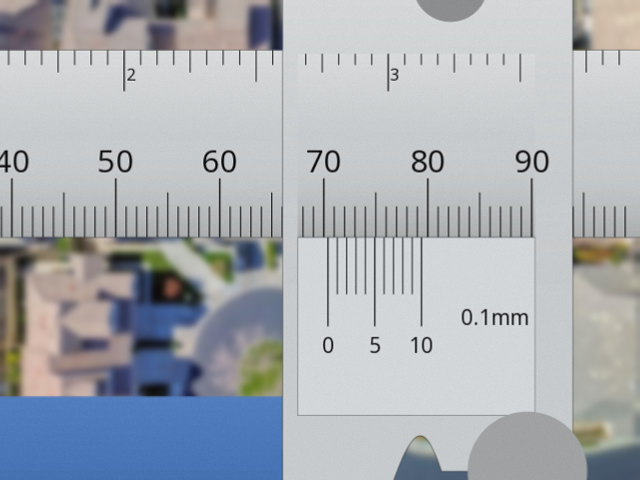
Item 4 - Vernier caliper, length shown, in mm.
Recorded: 70.4 mm
